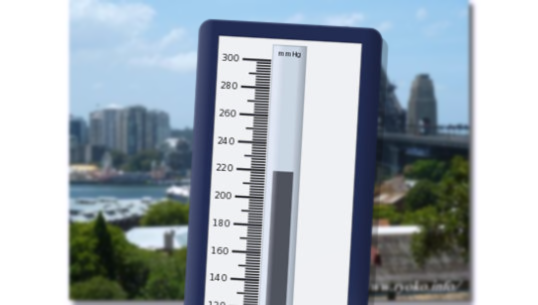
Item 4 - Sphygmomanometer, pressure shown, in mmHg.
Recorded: 220 mmHg
